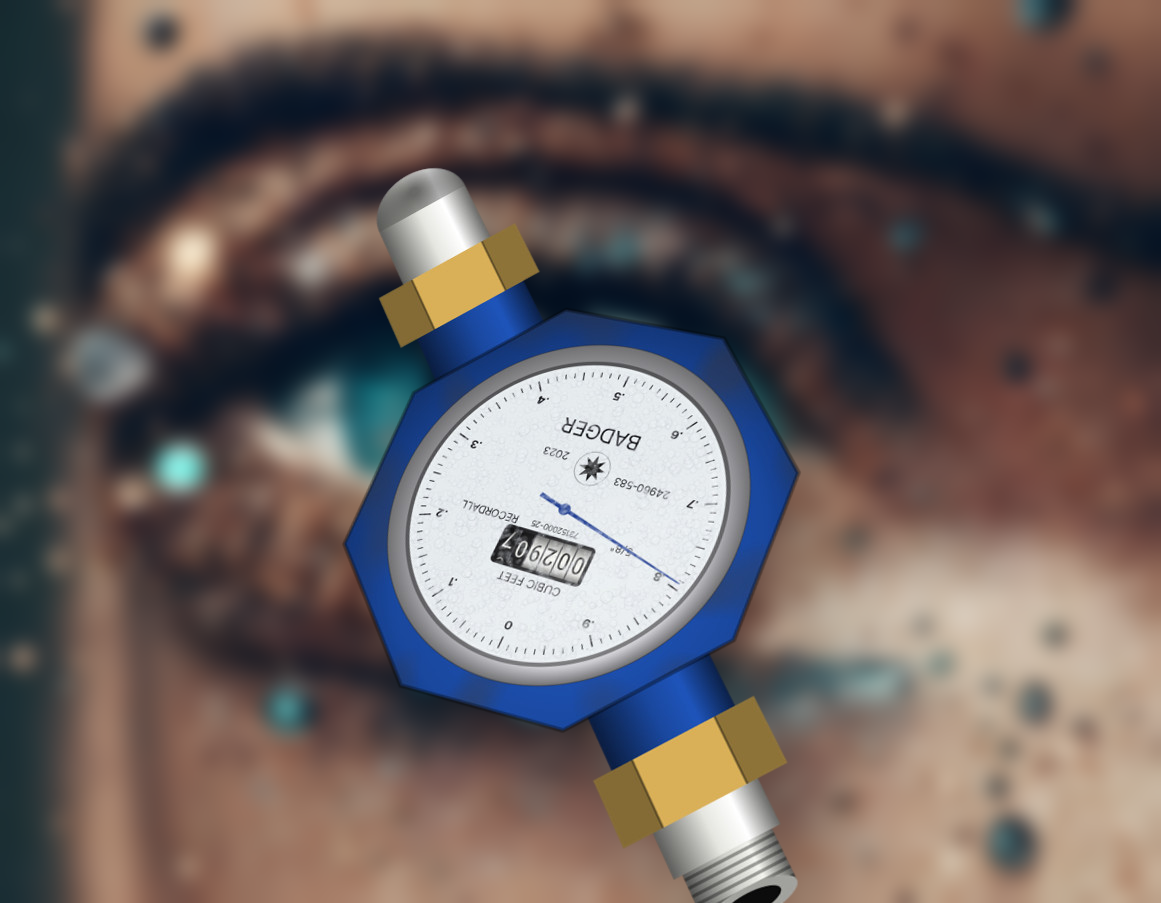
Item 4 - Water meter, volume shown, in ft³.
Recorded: 2906.79 ft³
